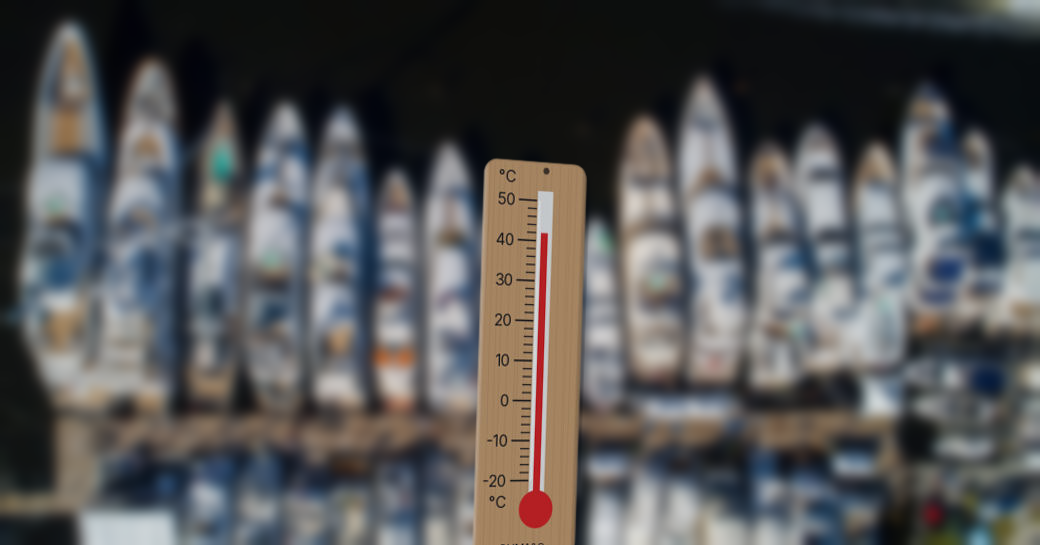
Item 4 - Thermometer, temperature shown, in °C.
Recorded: 42 °C
